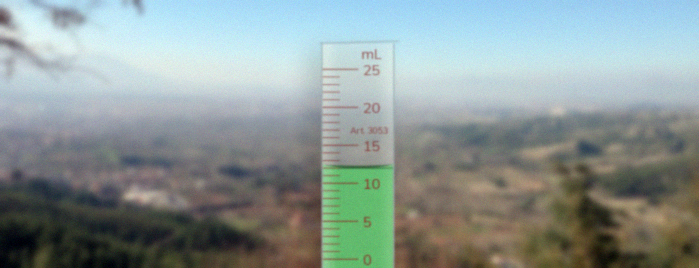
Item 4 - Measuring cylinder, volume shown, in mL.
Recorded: 12 mL
